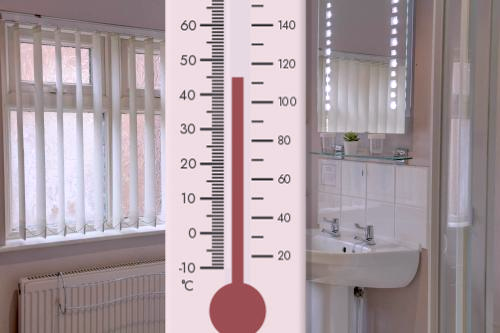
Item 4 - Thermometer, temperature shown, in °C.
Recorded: 45 °C
